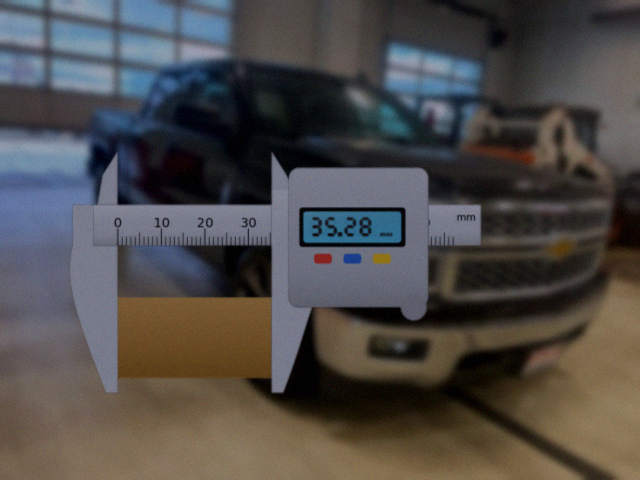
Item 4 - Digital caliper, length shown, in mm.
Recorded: 35.28 mm
